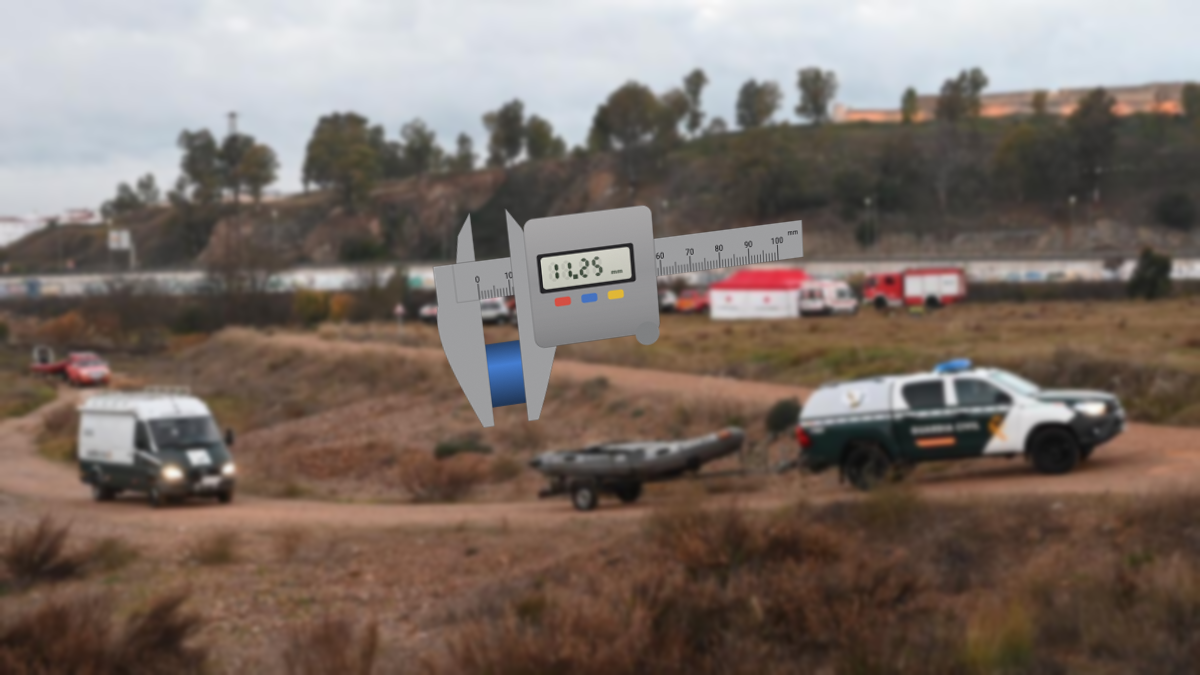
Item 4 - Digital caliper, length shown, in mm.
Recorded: 11.25 mm
